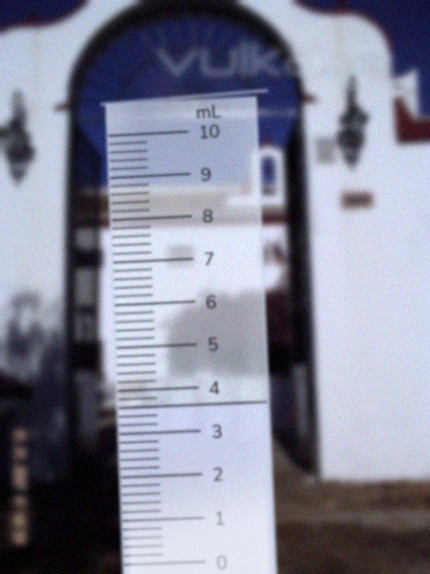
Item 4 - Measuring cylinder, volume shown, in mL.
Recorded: 3.6 mL
